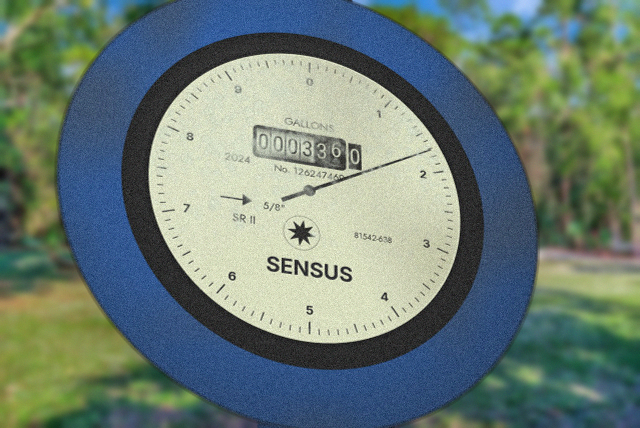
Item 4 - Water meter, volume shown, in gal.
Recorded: 3361.7 gal
